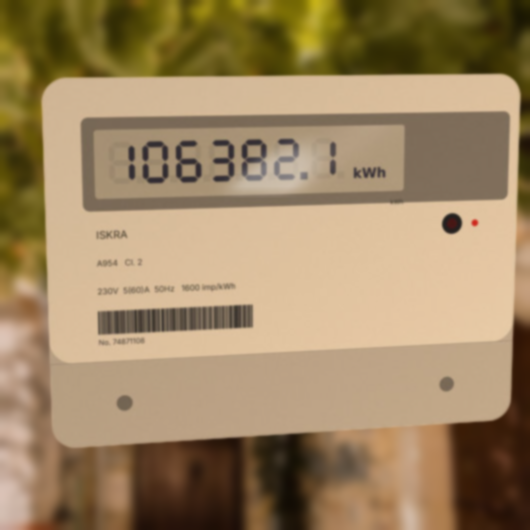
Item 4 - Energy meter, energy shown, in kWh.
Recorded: 106382.1 kWh
